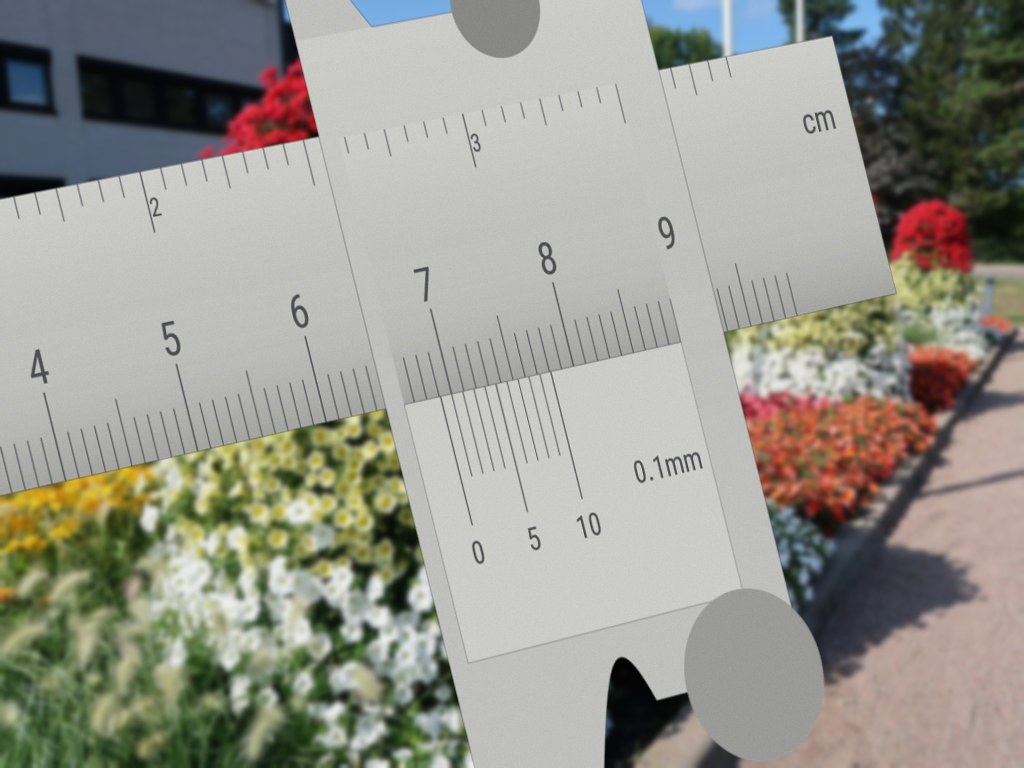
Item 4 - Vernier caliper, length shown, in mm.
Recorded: 69.1 mm
